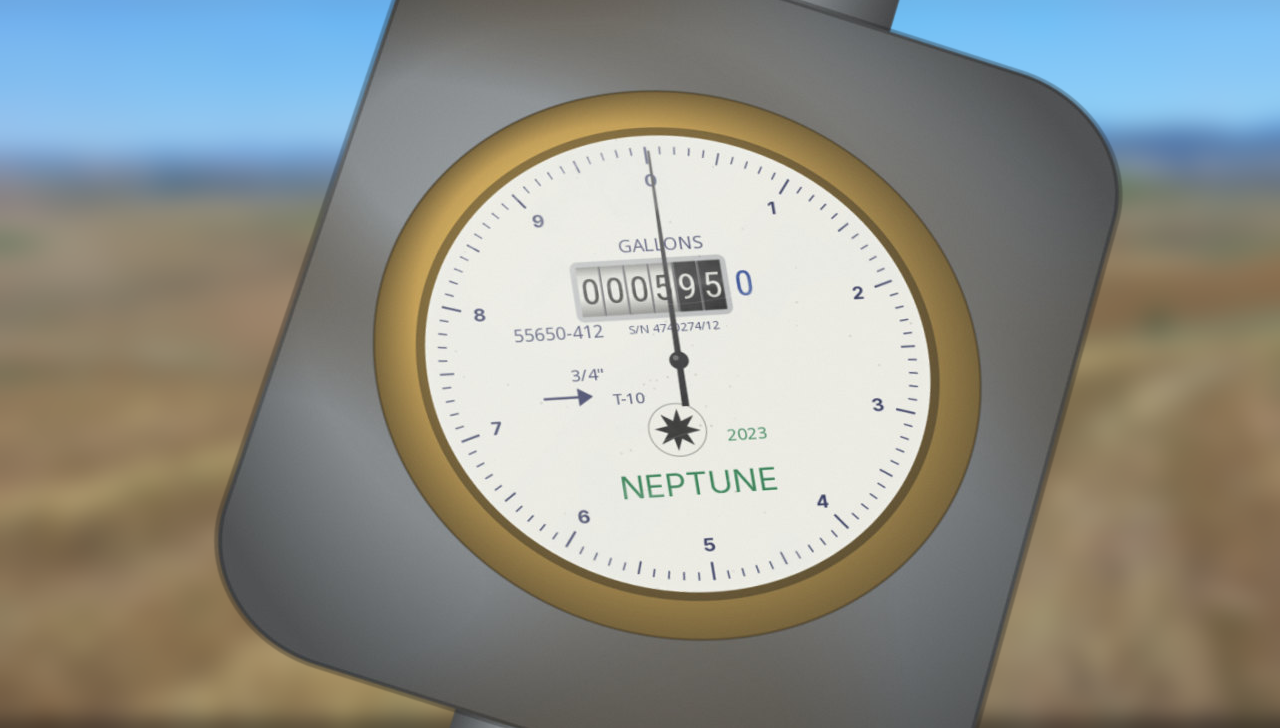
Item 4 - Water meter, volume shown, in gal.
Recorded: 5950.0 gal
